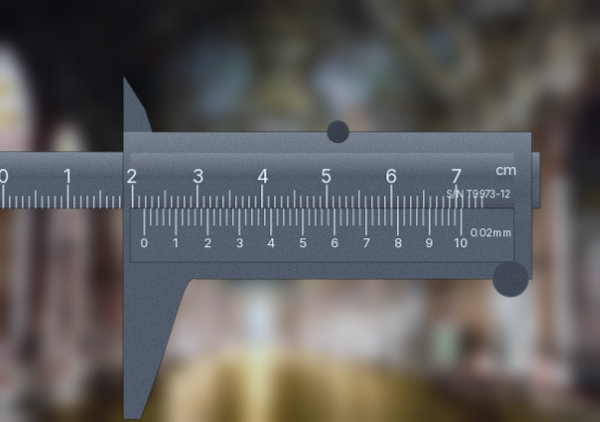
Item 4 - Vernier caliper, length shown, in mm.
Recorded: 21.8 mm
